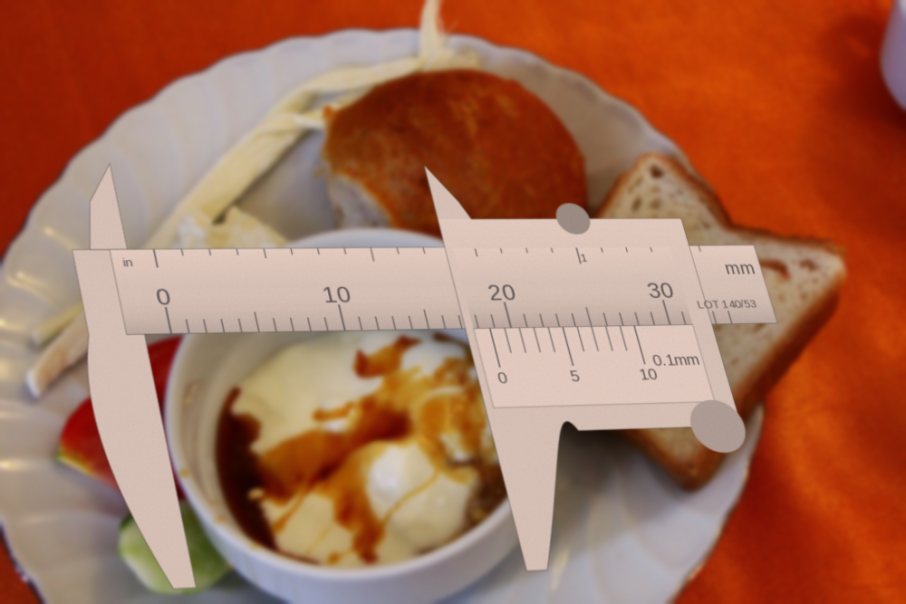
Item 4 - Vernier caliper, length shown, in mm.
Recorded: 18.7 mm
